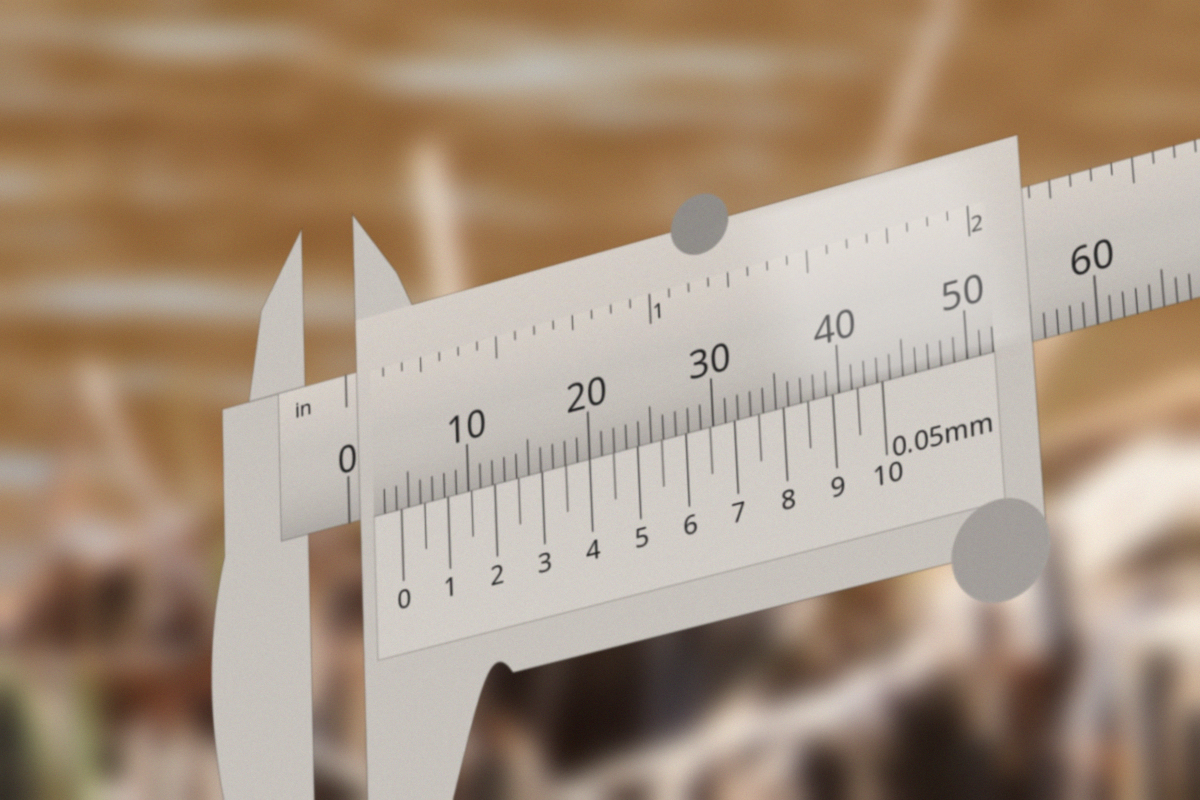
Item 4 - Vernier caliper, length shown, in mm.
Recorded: 4.4 mm
